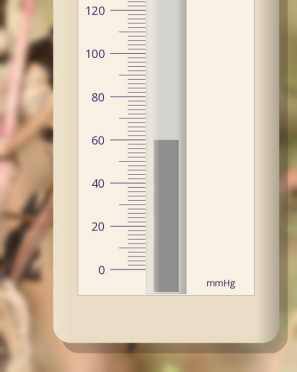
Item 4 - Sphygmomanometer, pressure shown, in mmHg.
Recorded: 60 mmHg
